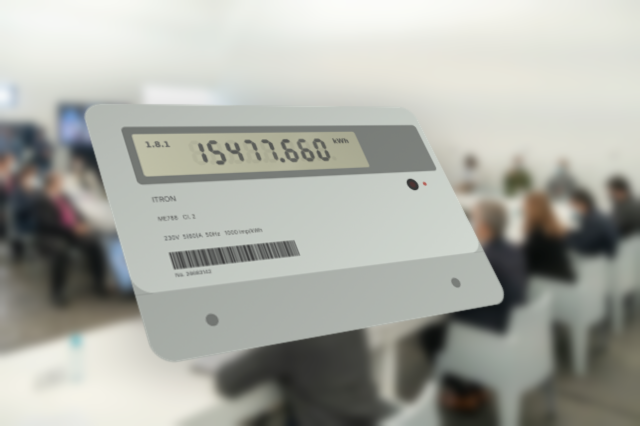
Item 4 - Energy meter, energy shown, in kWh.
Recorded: 15477.660 kWh
